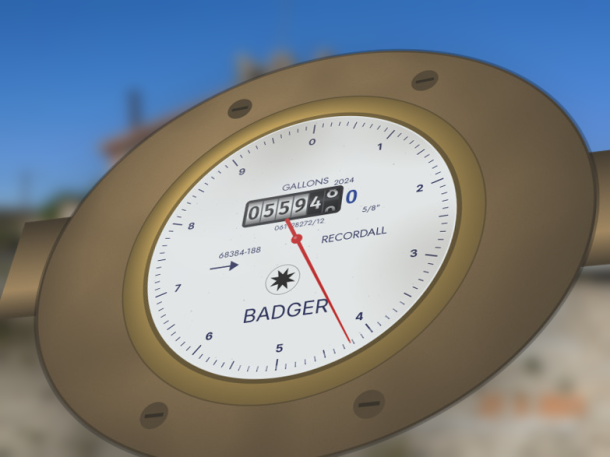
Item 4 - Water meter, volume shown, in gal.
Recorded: 559484.2 gal
